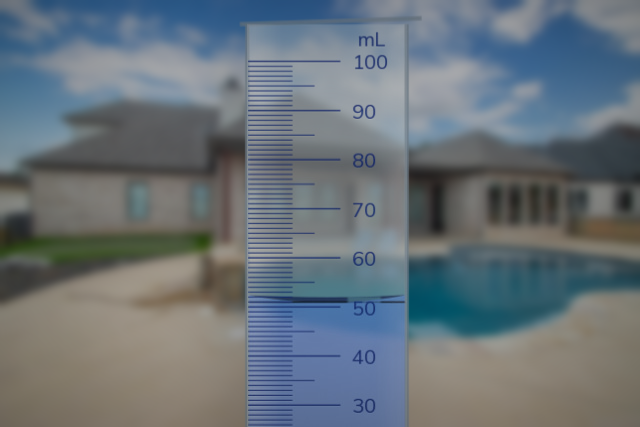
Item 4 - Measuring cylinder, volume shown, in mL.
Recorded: 51 mL
